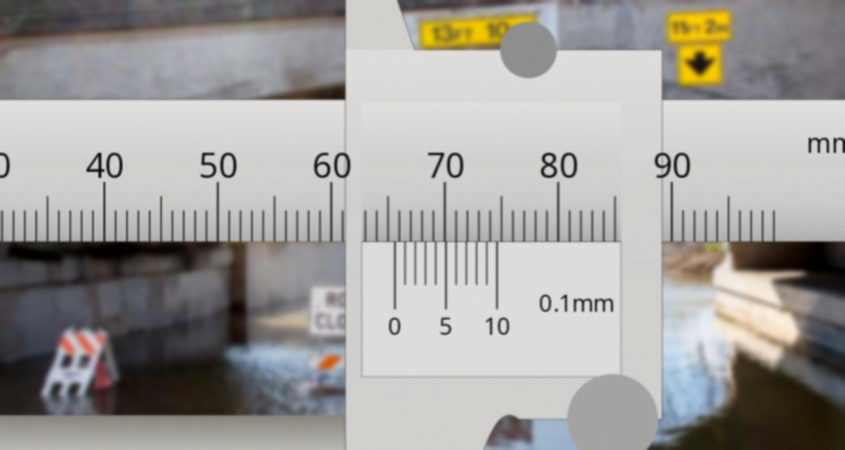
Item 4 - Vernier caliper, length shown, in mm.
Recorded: 65.6 mm
